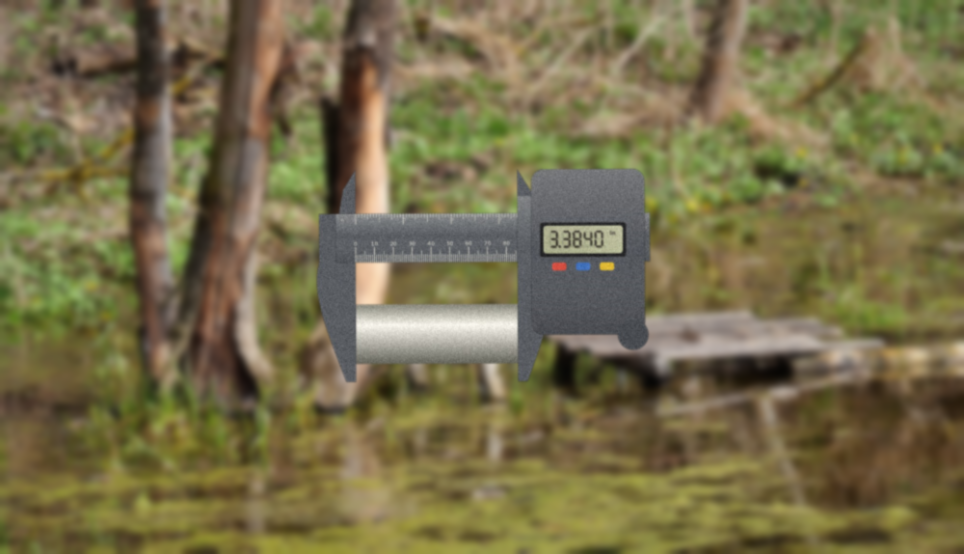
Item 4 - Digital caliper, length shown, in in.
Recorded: 3.3840 in
